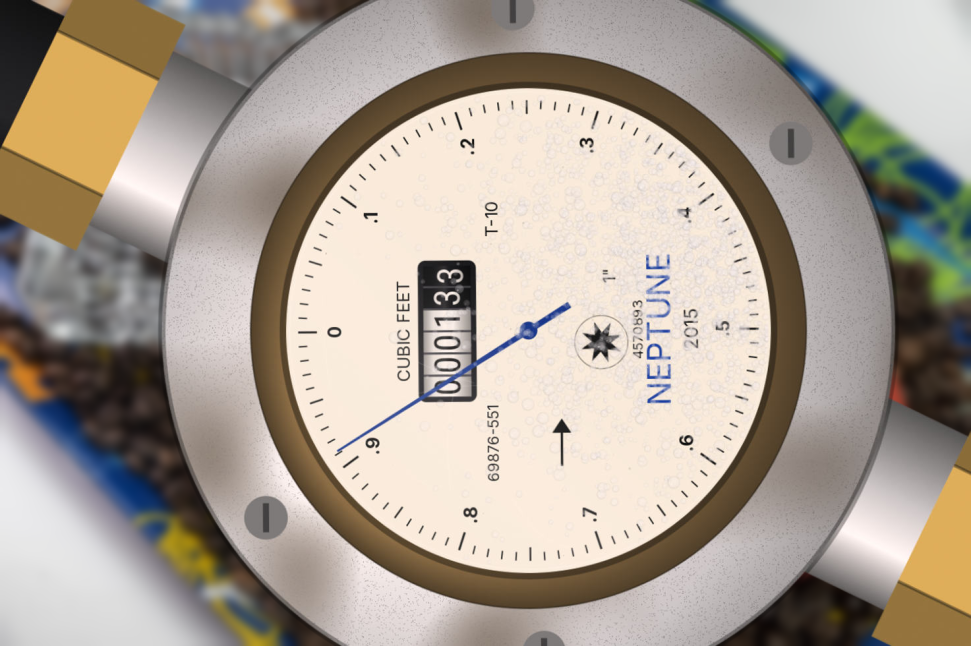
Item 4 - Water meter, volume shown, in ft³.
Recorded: 132.91 ft³
